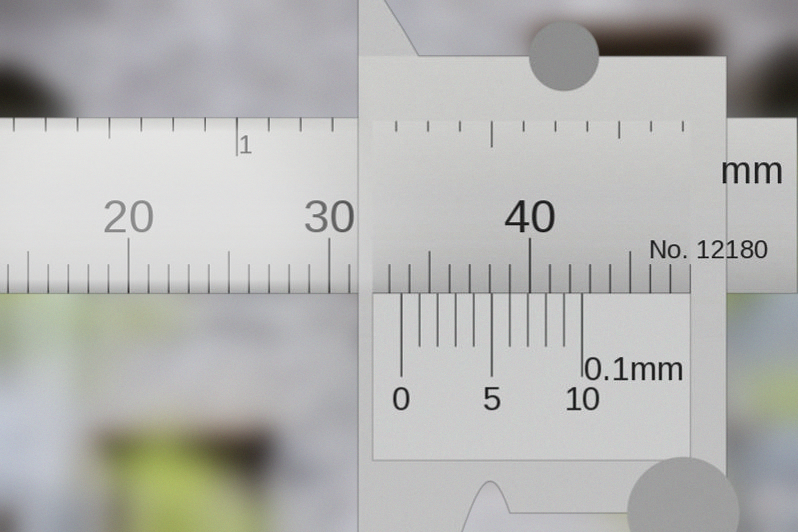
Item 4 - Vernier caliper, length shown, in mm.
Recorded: 33.6 mm
